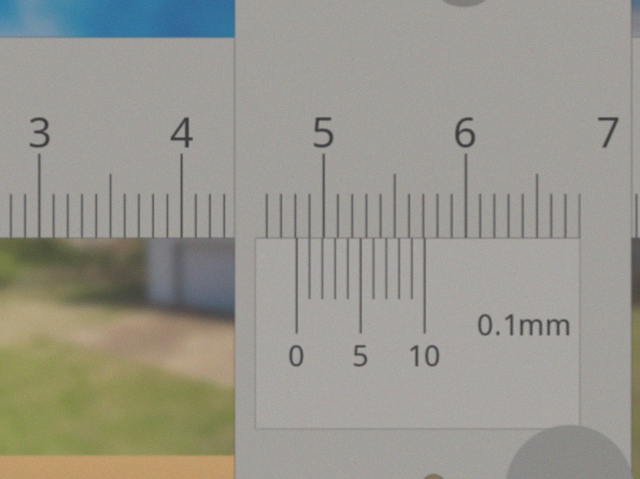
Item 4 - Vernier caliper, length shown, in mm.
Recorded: 48.1 mm
